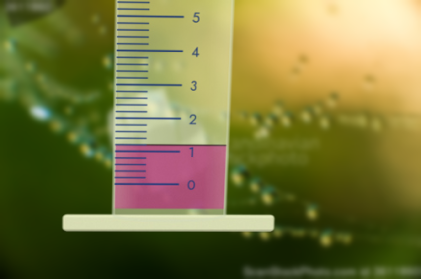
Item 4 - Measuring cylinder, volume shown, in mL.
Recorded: 1.2 mL
